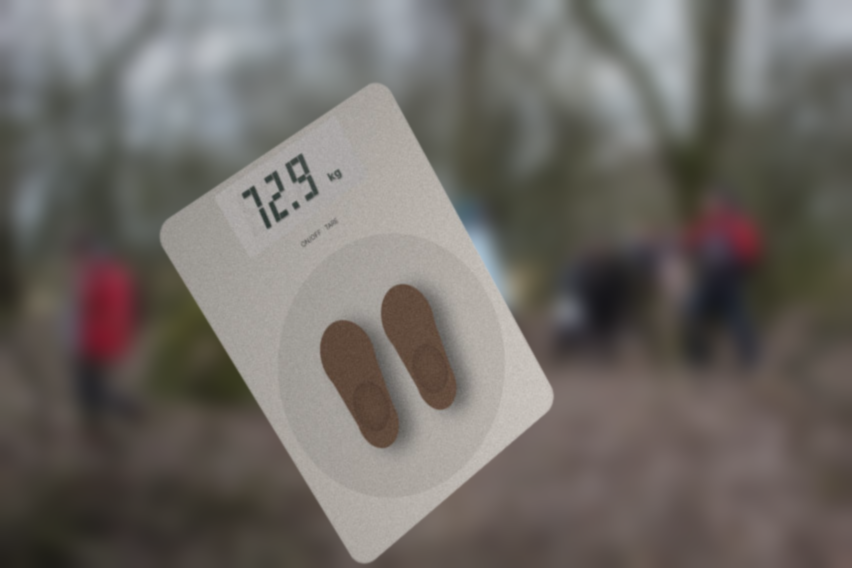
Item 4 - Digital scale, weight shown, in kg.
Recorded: 72.9 kg
